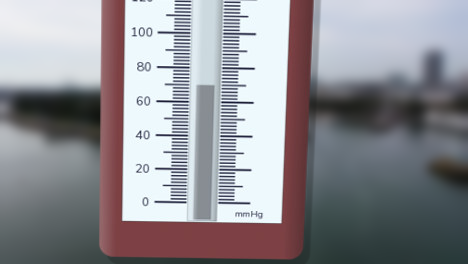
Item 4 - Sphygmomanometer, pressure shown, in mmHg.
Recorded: 70 mmHg
